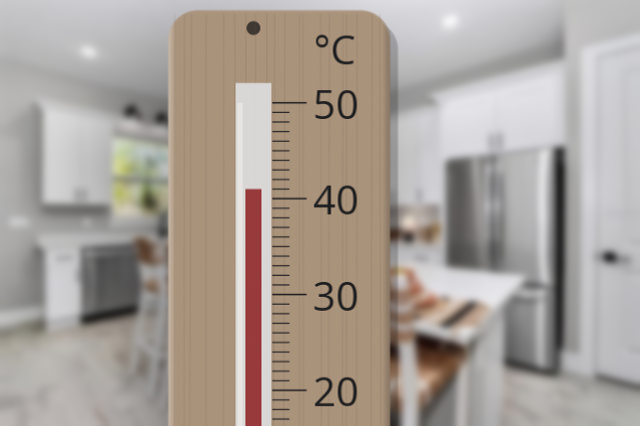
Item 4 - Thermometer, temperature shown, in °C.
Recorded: 41 °C
